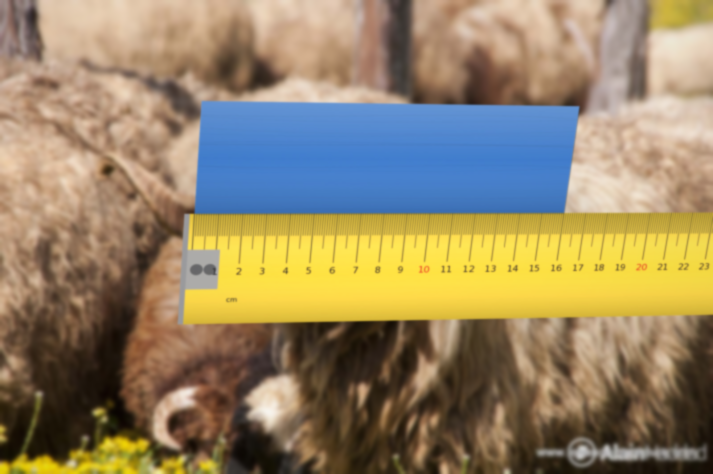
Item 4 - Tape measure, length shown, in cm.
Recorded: 16 cm
